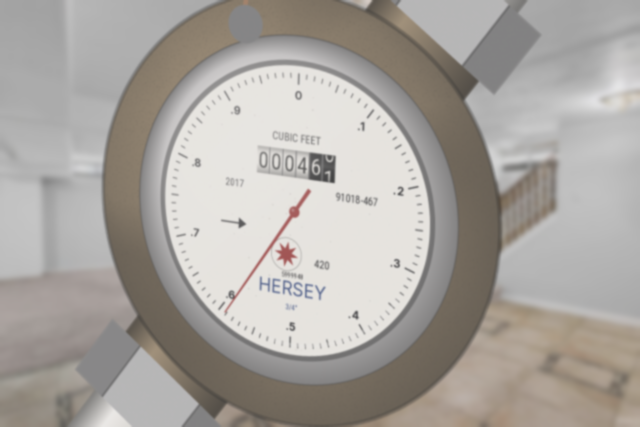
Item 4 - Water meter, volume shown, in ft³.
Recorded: 460.59 ft³
